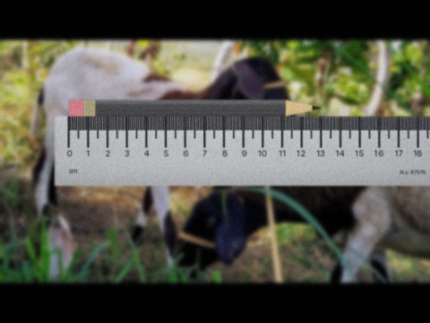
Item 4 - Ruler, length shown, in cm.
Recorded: 13 cm
